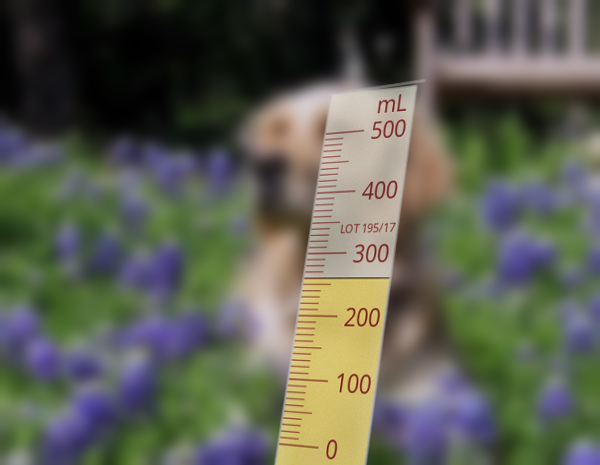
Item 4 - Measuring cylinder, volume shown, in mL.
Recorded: 260 mL
